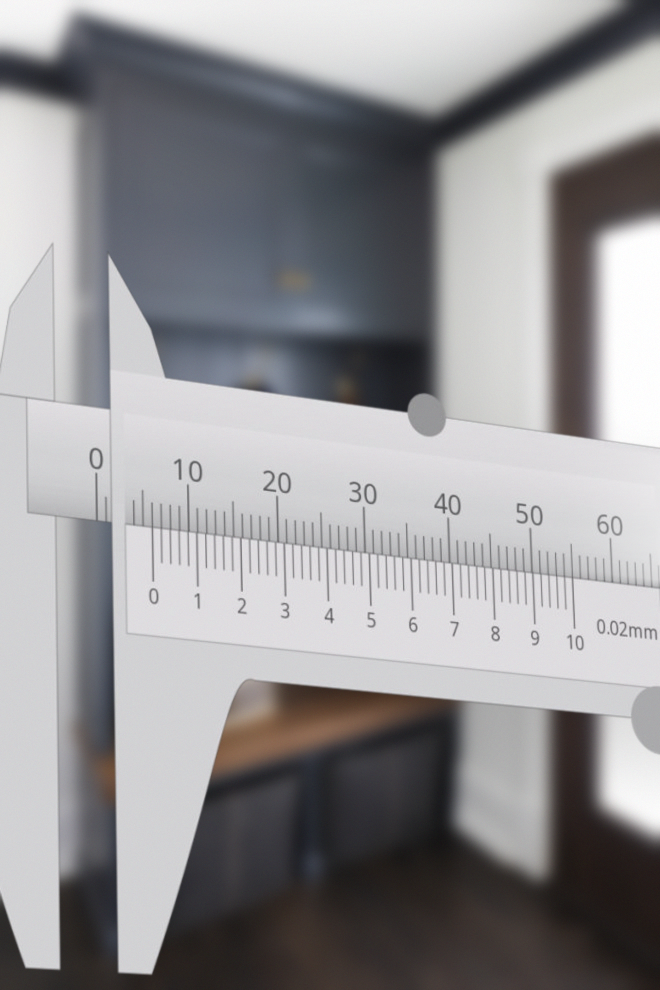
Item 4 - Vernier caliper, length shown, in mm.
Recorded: 6.0 mm
